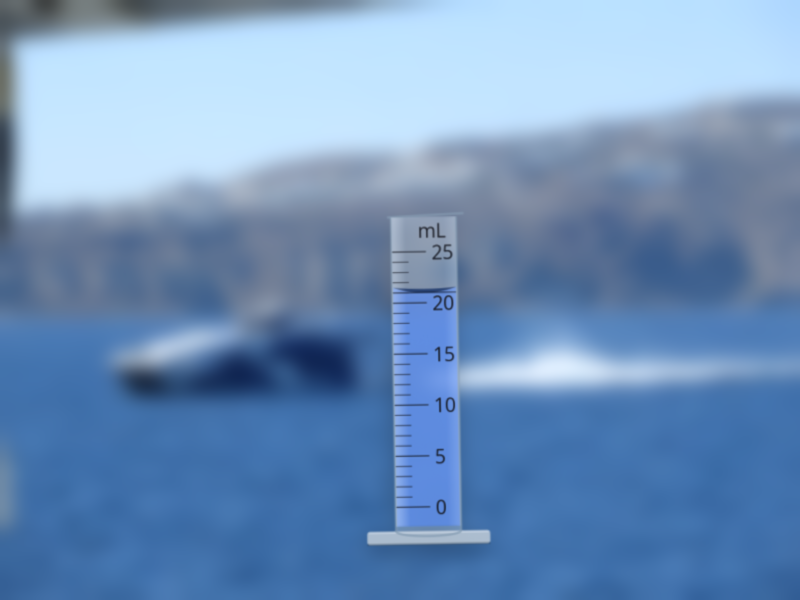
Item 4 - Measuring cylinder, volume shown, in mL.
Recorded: 21 mL
